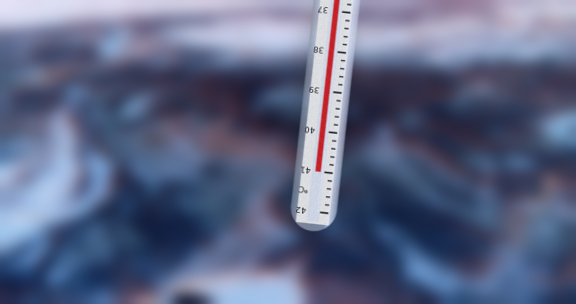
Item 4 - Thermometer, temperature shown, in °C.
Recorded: 41 °C
